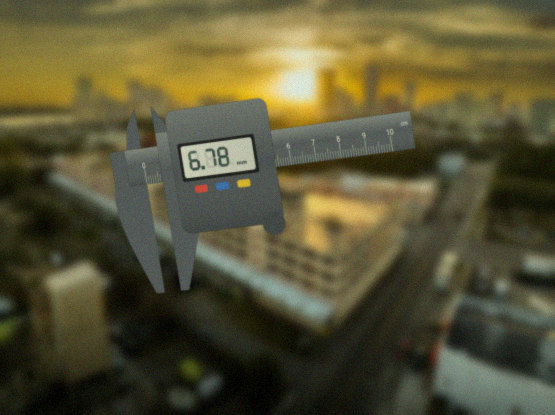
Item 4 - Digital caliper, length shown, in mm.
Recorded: 6.78 mm
